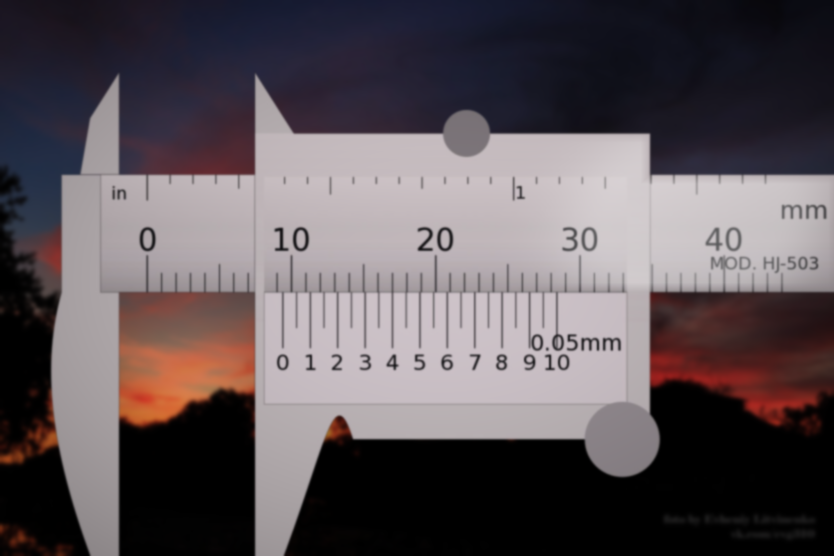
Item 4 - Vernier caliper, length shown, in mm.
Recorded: 9.4 mm
